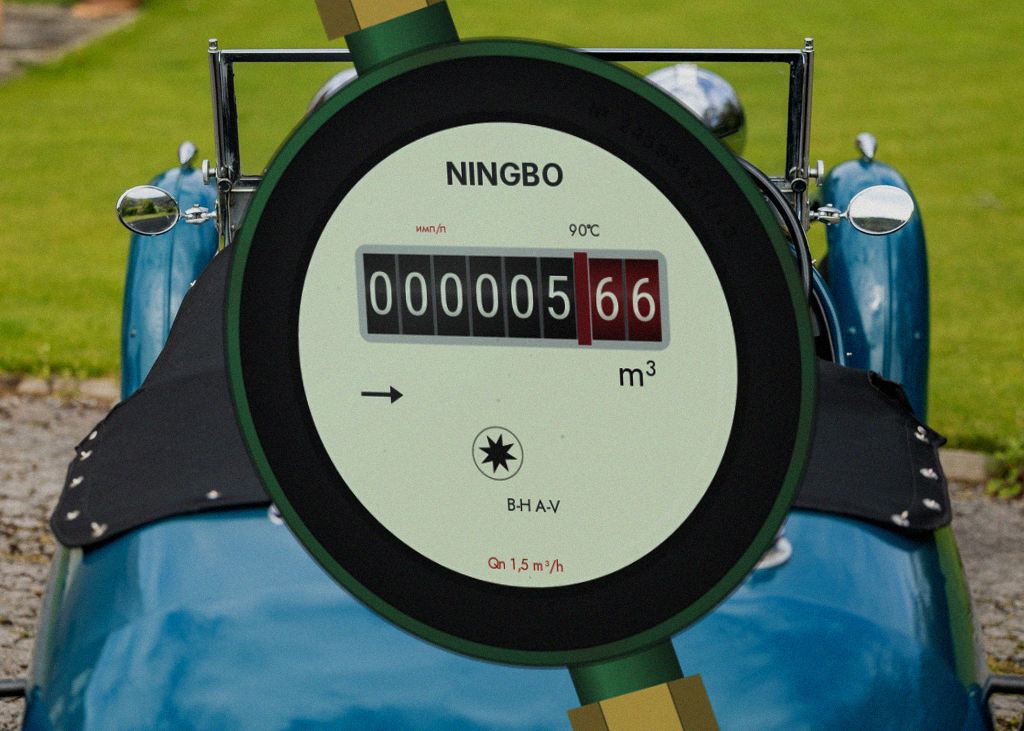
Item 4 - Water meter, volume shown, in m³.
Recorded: 5.66 m³
